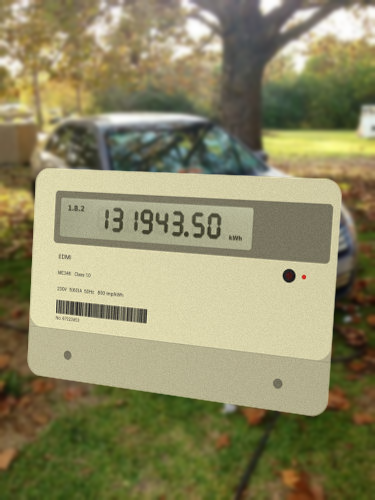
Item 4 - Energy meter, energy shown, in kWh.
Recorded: 131943.50 kWh
